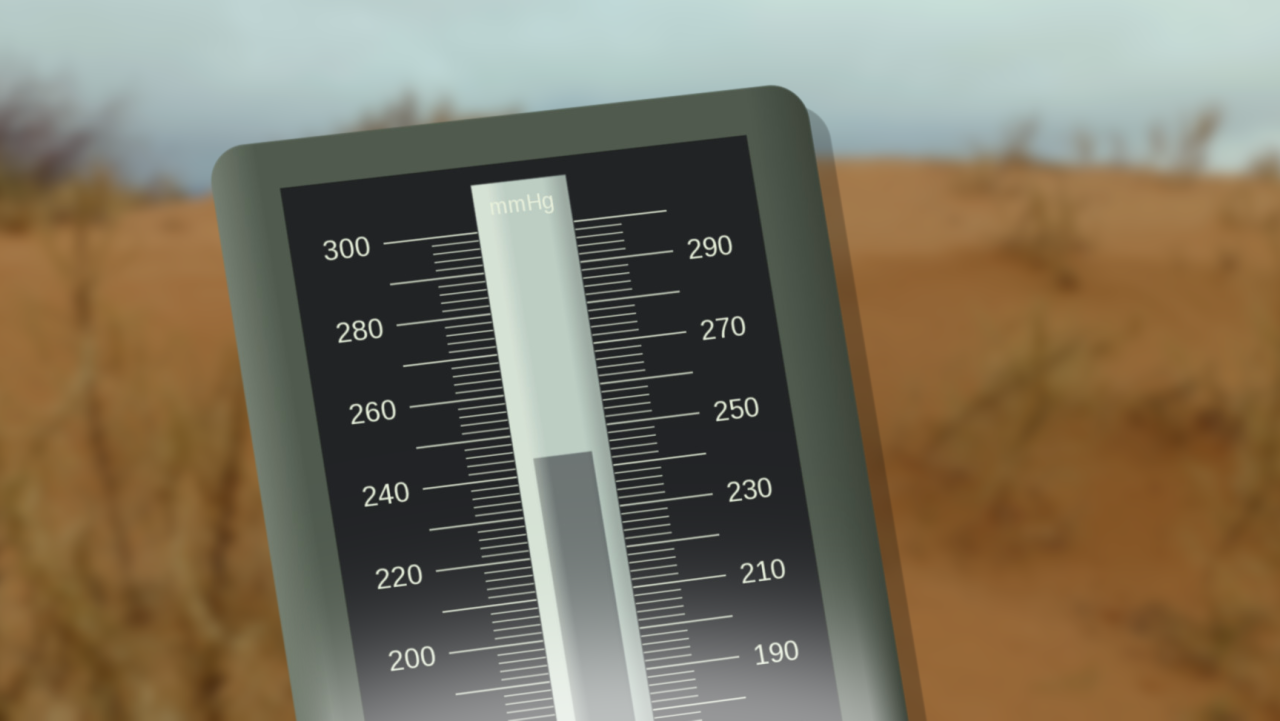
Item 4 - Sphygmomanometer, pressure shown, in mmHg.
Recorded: 244 mmHg
